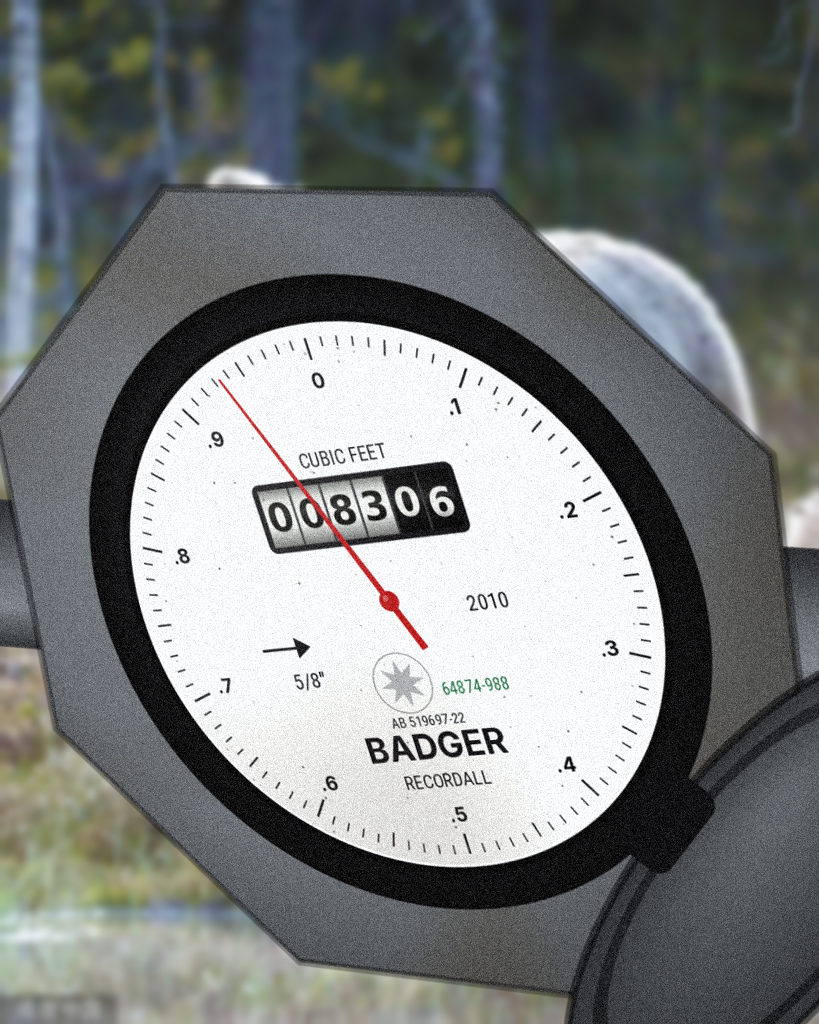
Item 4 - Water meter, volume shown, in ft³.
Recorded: 8305.93 ft³
